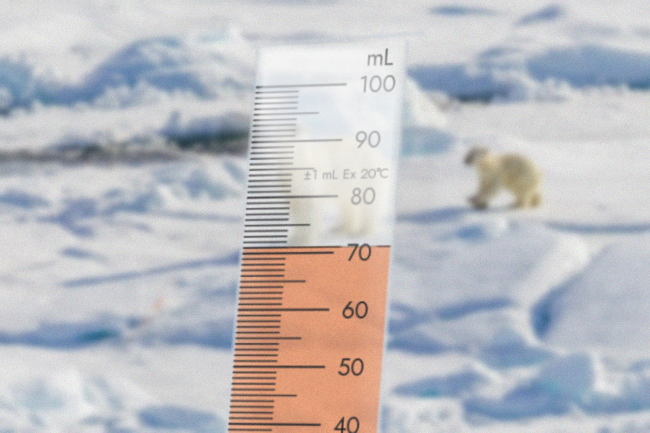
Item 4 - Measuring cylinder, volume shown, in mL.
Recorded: 71 mL
